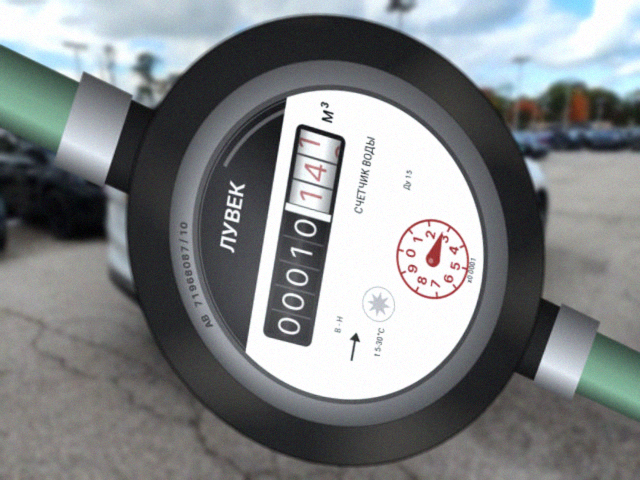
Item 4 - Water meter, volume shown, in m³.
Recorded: 10.1412 m³
